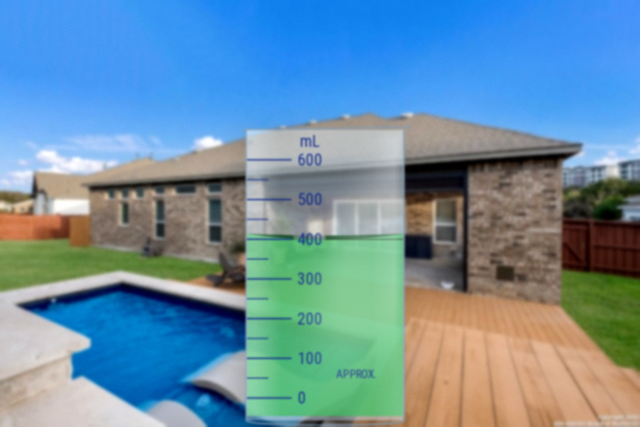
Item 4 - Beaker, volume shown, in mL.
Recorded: 400 mL
